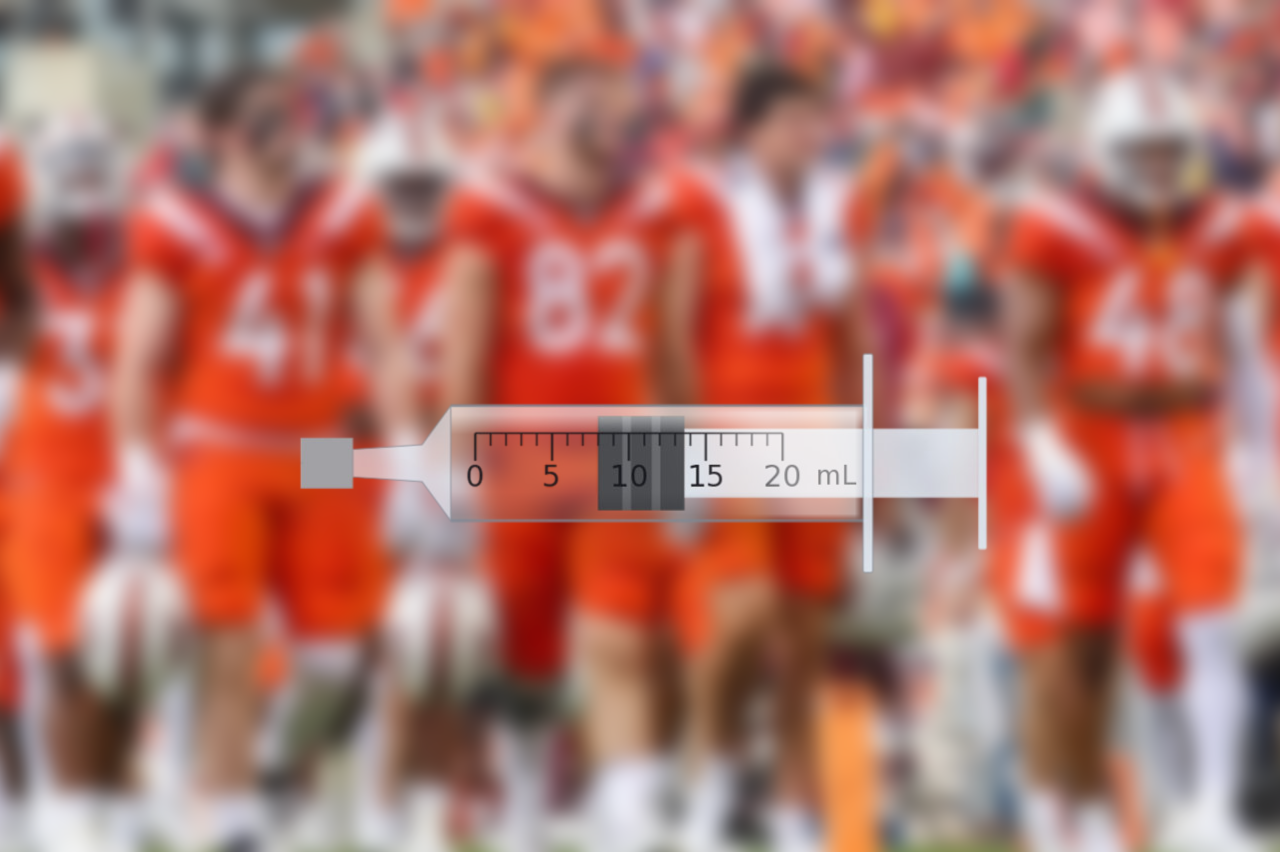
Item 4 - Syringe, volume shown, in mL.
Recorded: 8 mL
